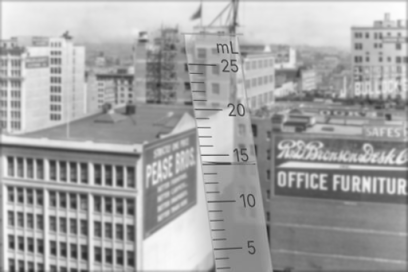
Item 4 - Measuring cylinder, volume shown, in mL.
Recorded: 14 mL
